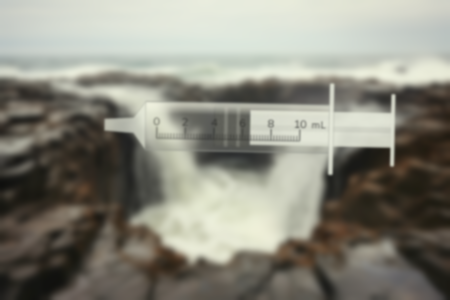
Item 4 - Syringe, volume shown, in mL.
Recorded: 4 mL
